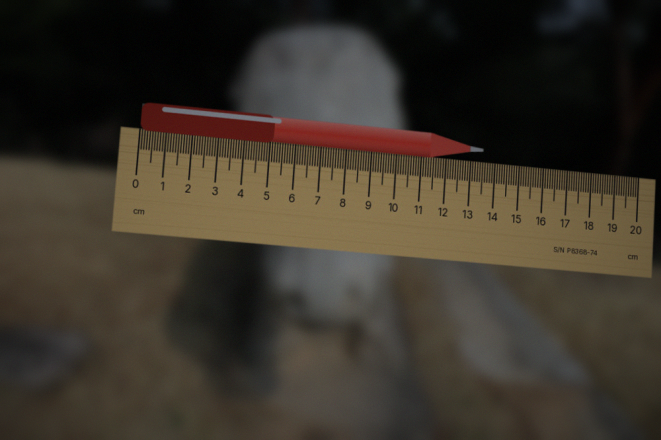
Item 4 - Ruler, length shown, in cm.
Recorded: 13.5 cm
